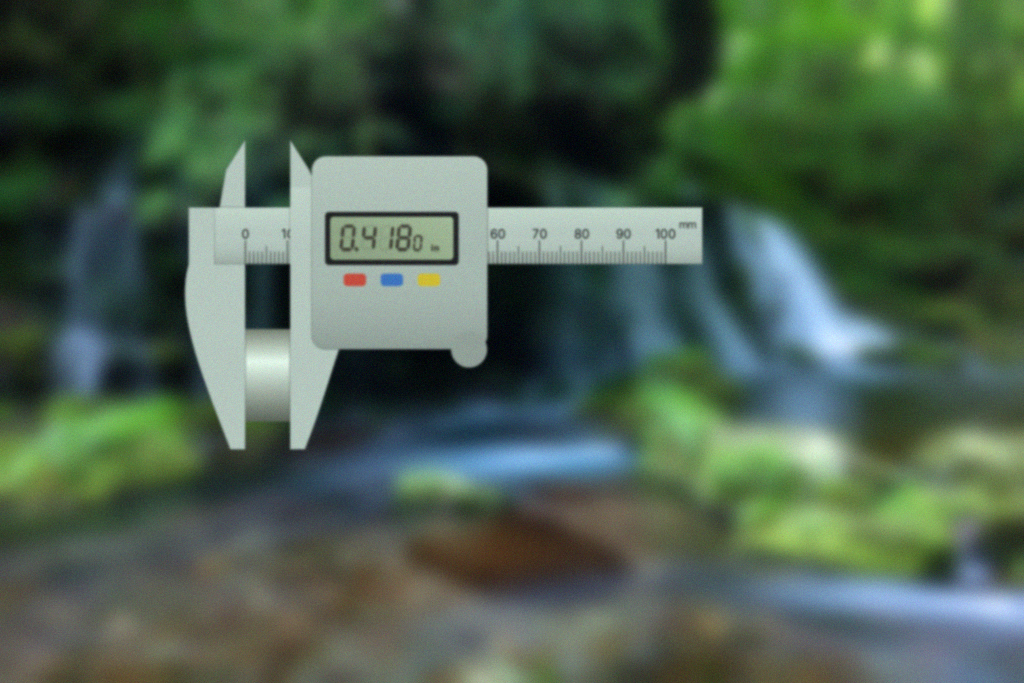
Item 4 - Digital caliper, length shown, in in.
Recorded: 0.4180 in
